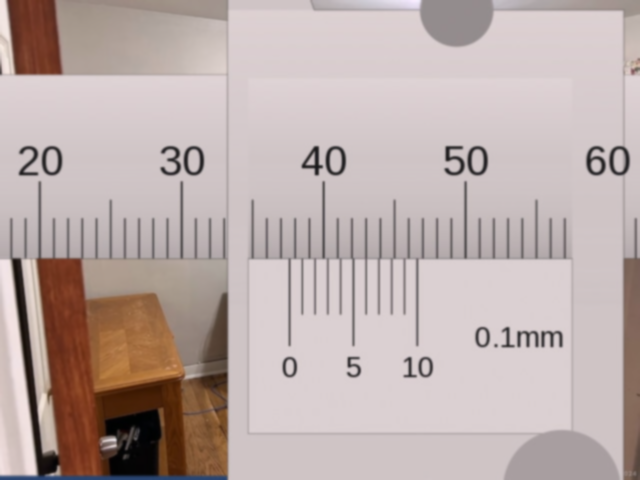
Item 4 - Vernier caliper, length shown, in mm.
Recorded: 37.6 mm
